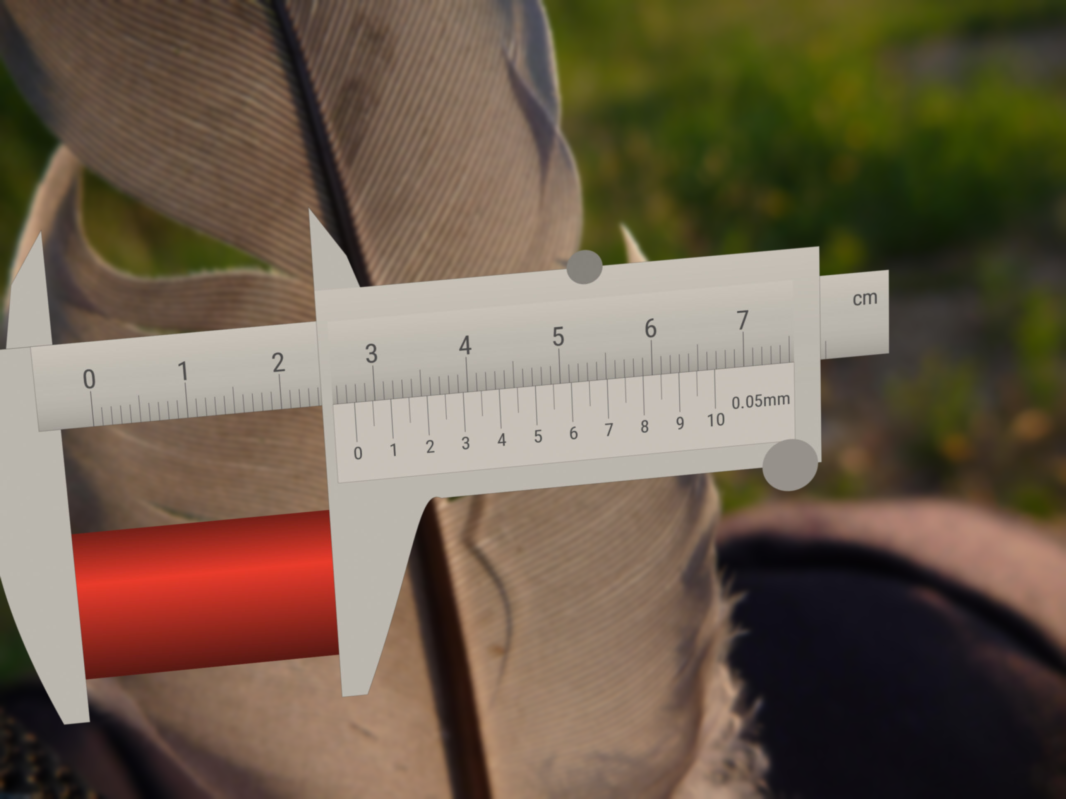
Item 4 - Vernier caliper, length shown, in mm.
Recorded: 27.8 mm
